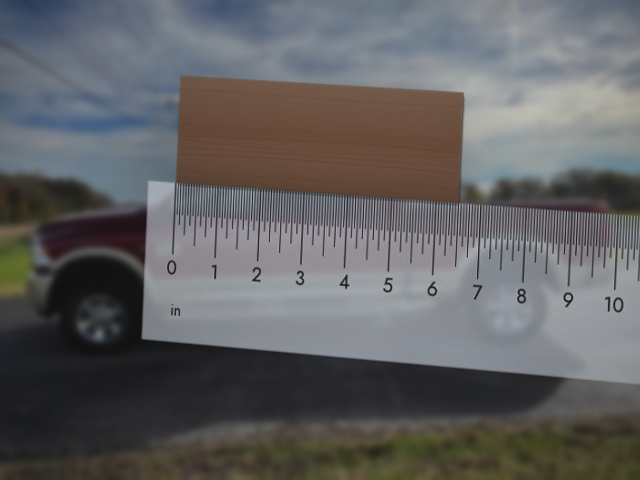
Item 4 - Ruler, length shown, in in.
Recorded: 6.5 in
